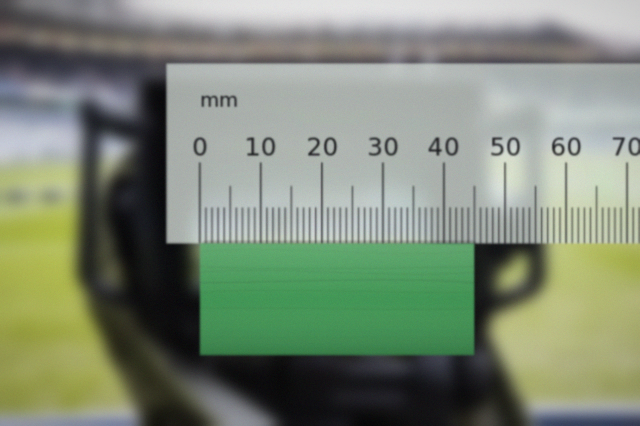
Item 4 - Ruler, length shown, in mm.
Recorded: 45 mm
